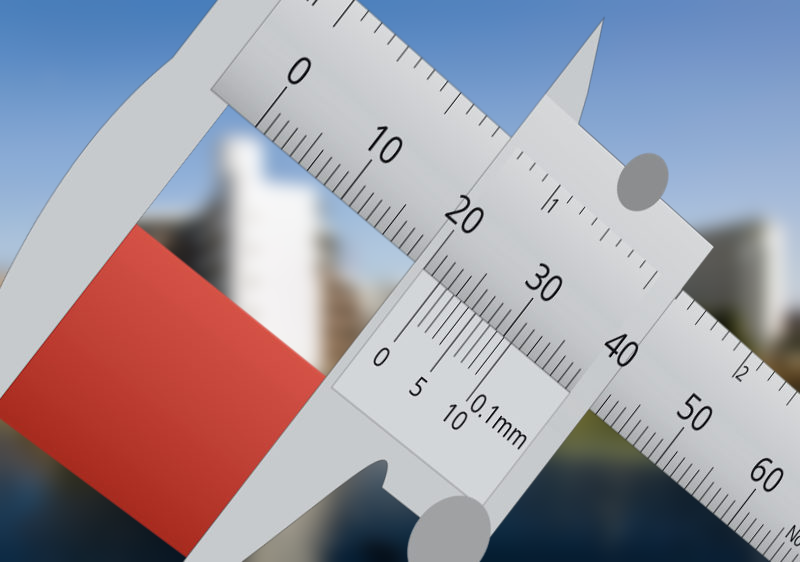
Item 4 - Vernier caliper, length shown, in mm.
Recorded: 22.0 mm
